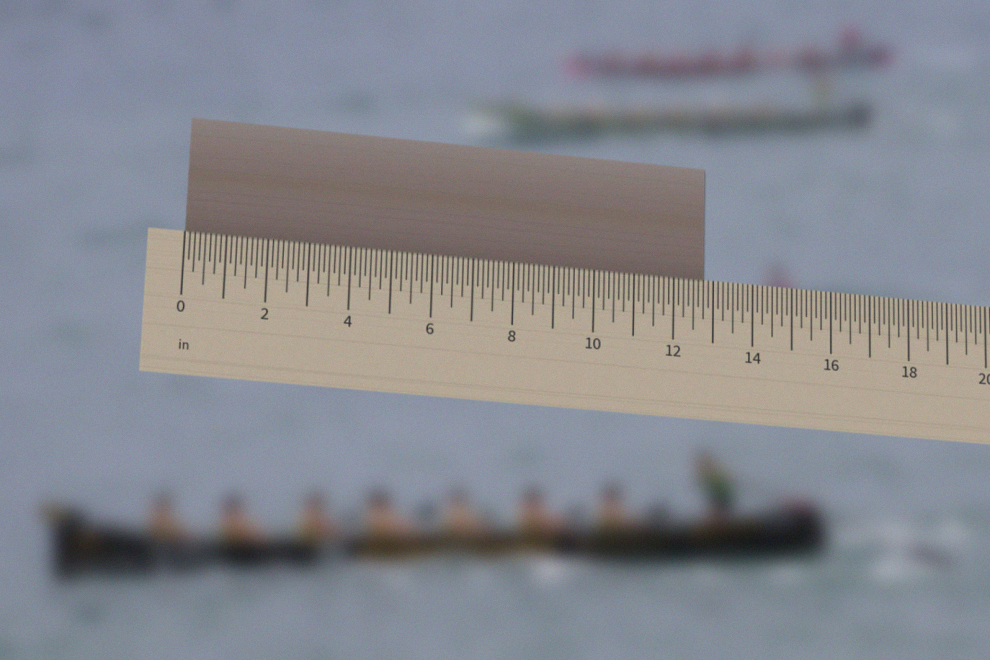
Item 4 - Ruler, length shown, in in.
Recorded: 12.75 in
